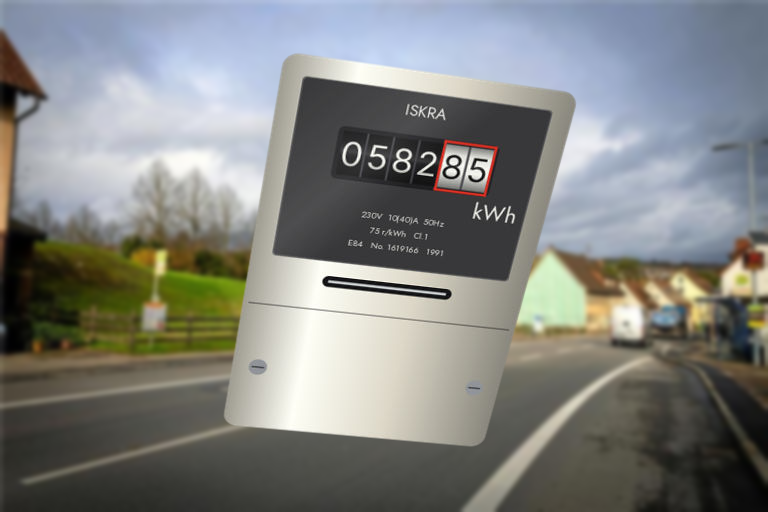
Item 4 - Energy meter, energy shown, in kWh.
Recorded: 582.85 kWh
